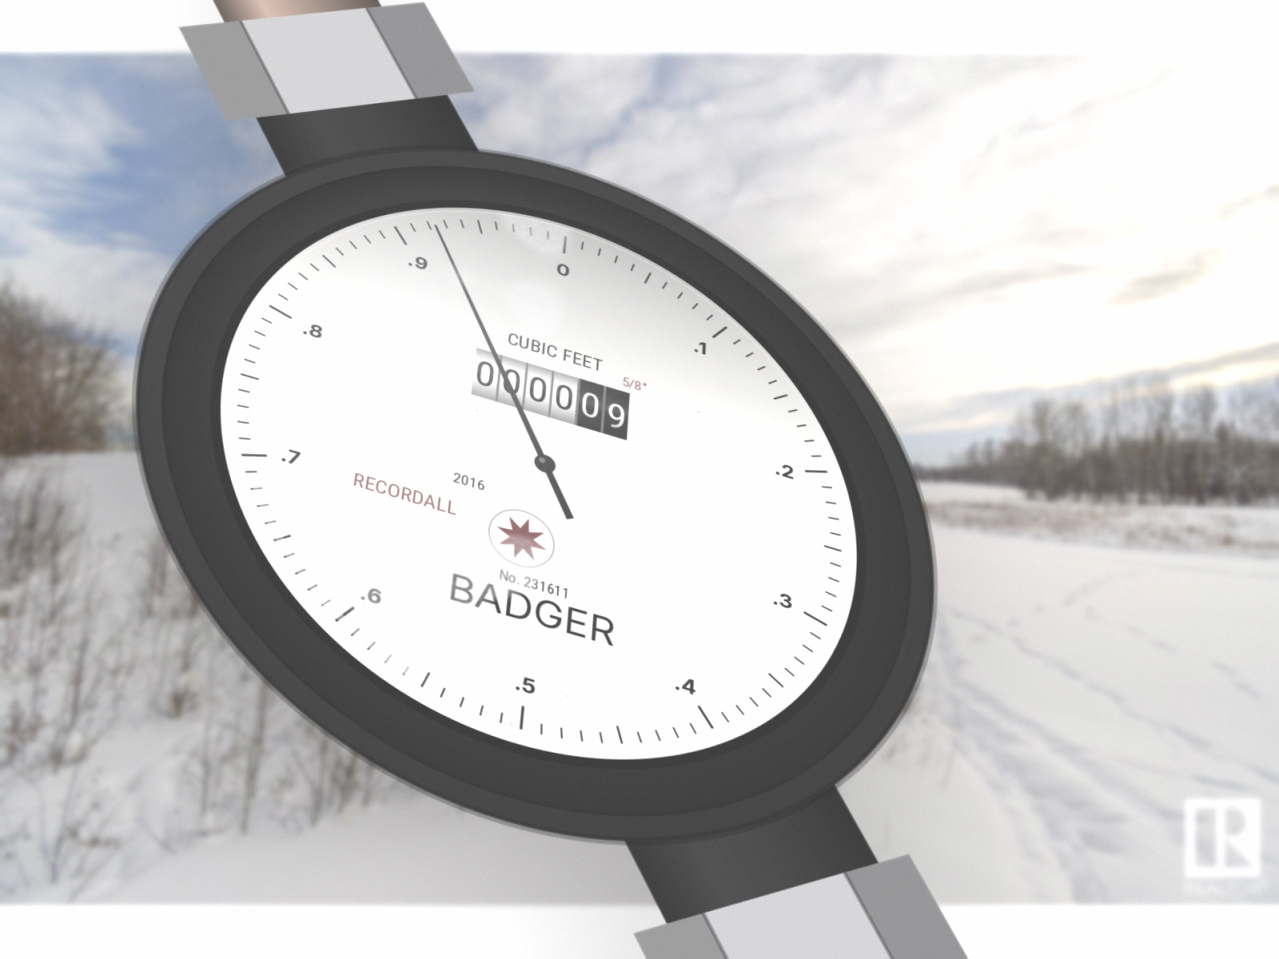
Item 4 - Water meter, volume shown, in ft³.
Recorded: 8.92 ft³
